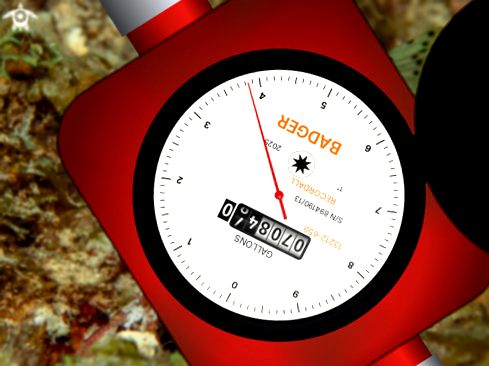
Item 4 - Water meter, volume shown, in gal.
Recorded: 708473.8 gal
